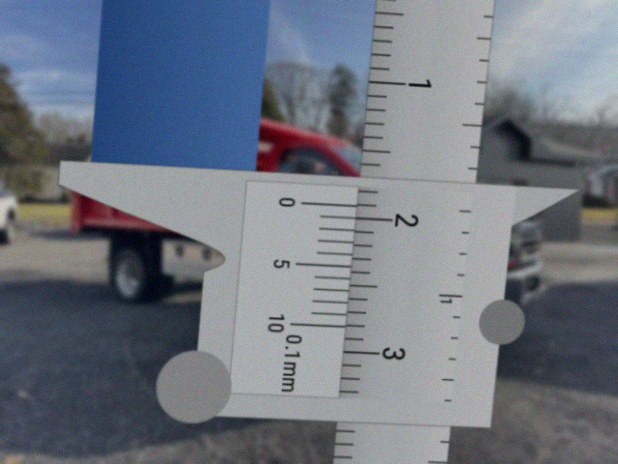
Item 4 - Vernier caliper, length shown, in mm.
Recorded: 19.1 mm
